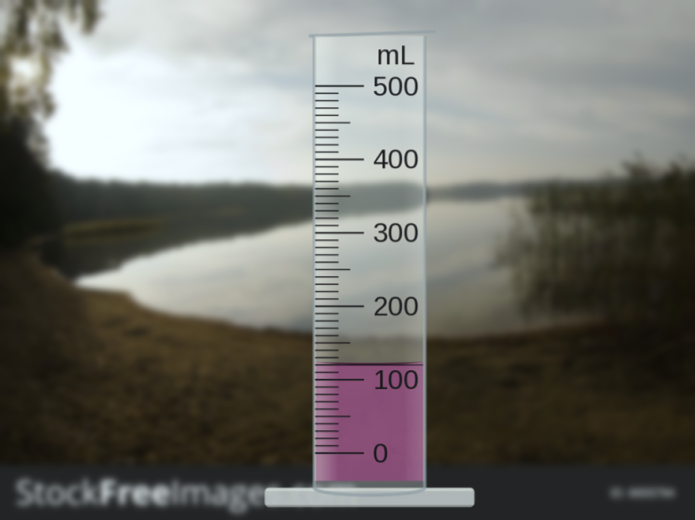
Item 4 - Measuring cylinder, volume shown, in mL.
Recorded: 120 mL
